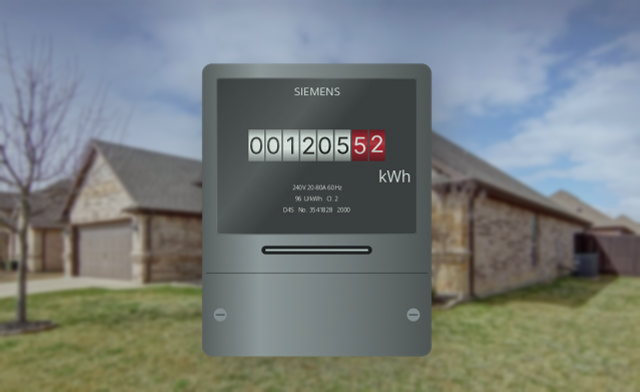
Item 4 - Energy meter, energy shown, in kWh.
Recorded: 1205.52 kWh
